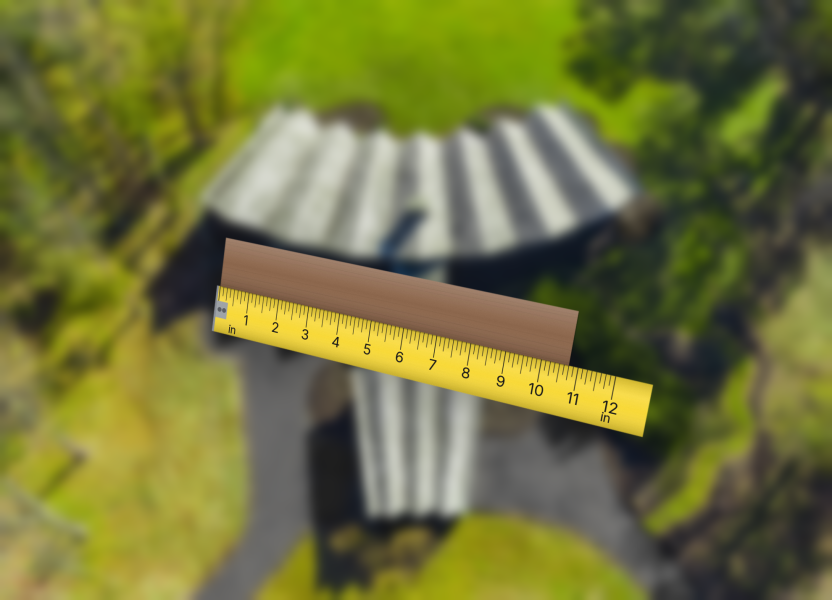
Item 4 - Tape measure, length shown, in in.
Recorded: 10.75 in
